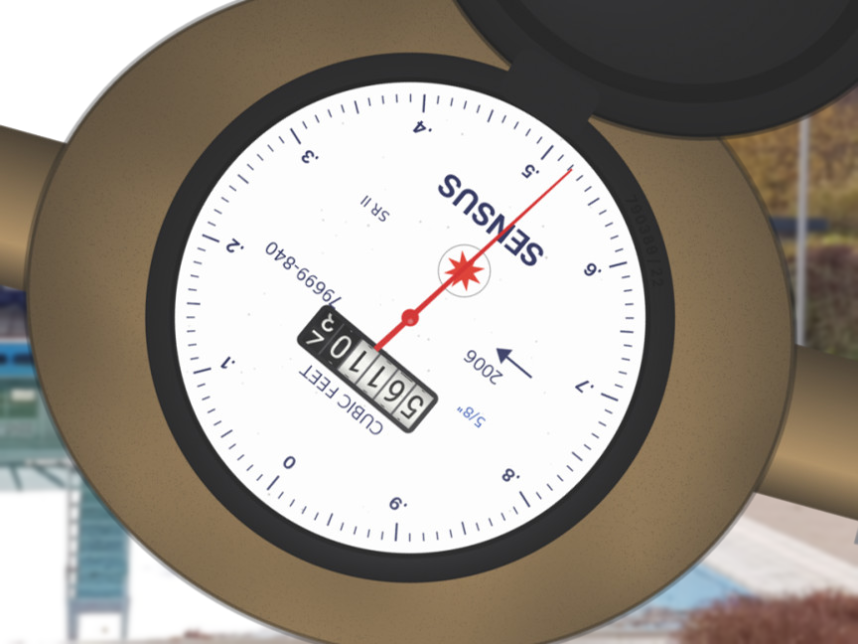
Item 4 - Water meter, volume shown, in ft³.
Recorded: 561102.52 ft³
